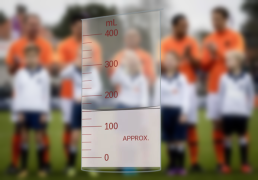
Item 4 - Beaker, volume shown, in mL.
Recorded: 150 mL
